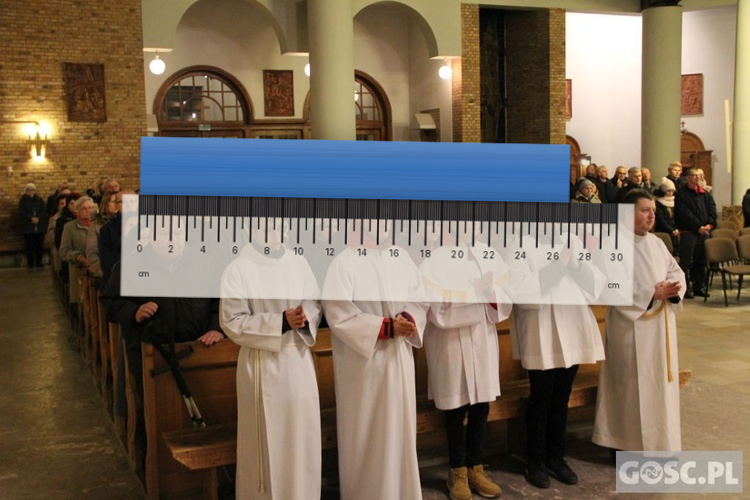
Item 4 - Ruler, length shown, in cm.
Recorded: 27 cm
